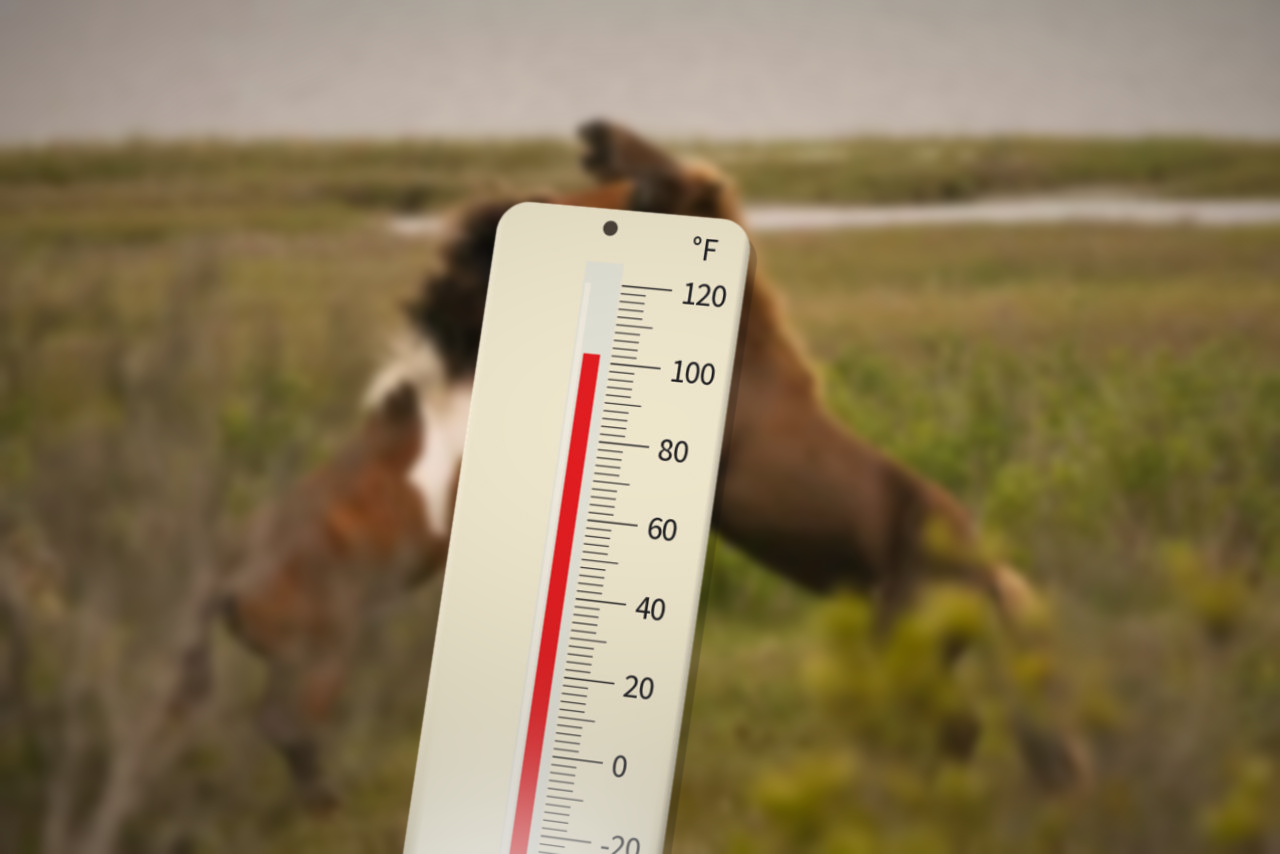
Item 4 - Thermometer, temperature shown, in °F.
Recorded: 102 °F
